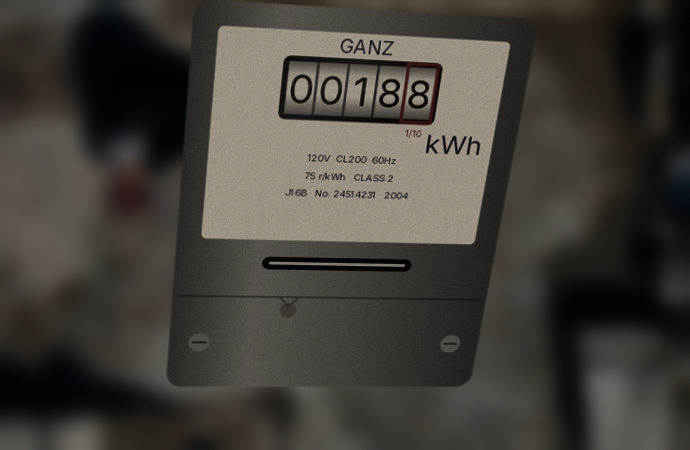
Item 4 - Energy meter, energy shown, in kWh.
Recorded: 18.8 kWh
